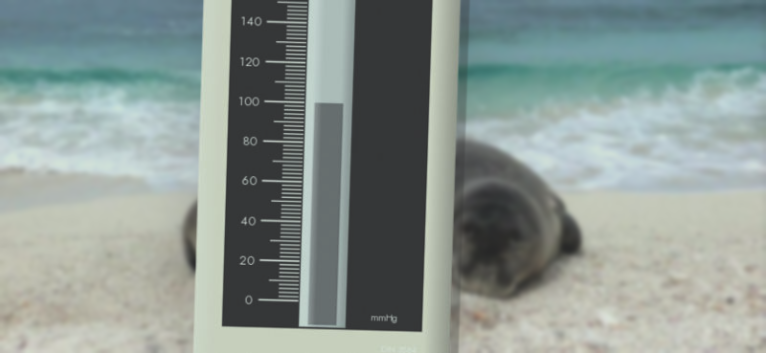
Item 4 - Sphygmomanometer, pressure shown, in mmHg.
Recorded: 100 mmHg
